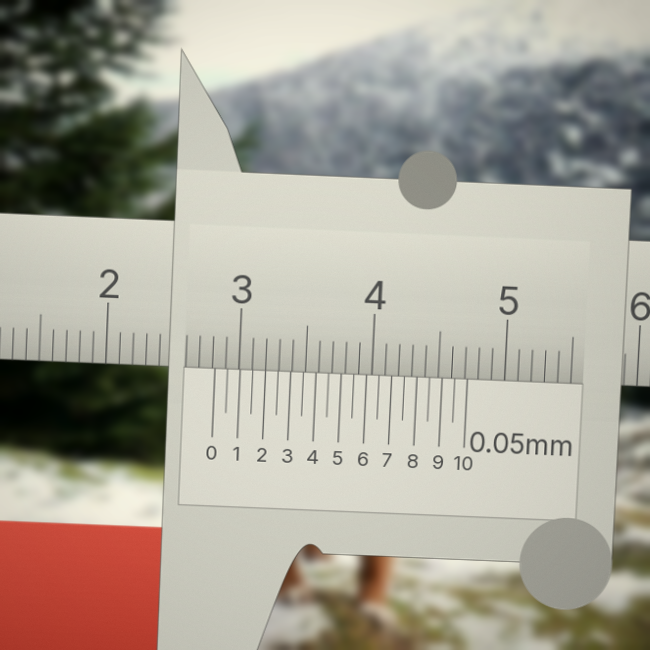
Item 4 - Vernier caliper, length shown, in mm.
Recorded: 28.2 mm
